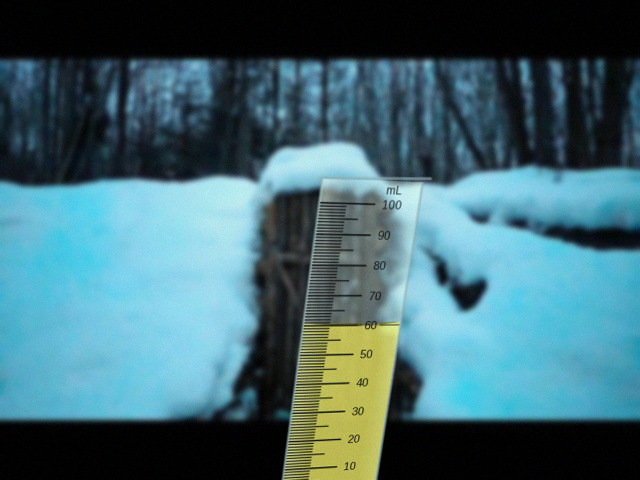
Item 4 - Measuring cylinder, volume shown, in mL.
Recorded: 60 mL
